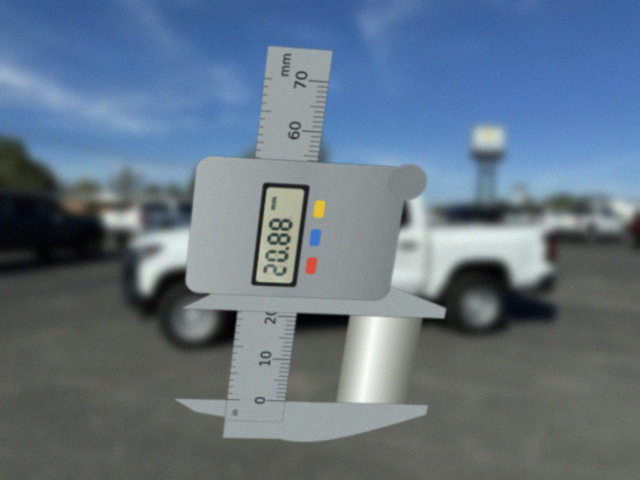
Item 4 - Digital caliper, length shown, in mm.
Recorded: 20.88 mm
